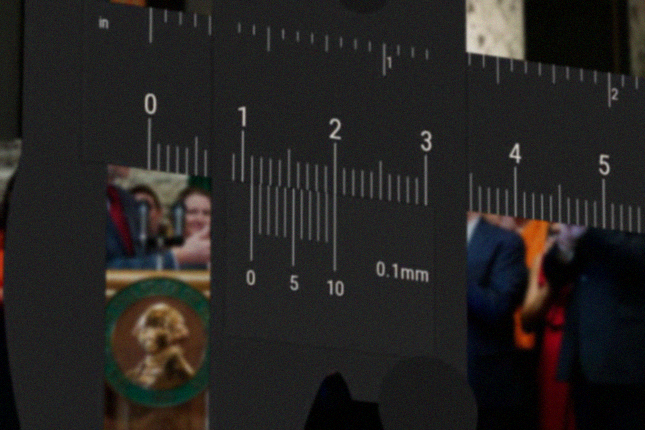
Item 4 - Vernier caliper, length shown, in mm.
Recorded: 11.0 mm
